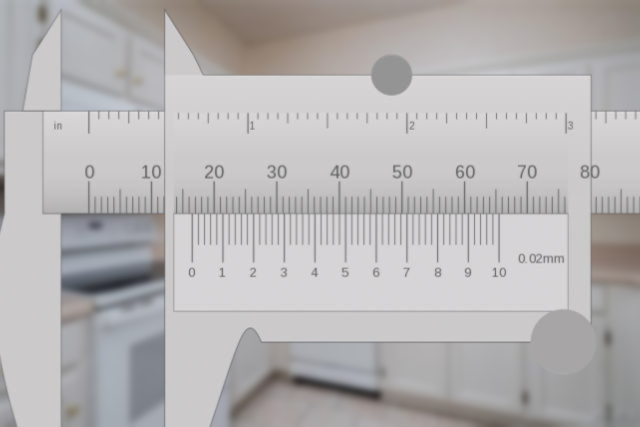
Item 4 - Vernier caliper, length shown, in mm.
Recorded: 16.5 mm
